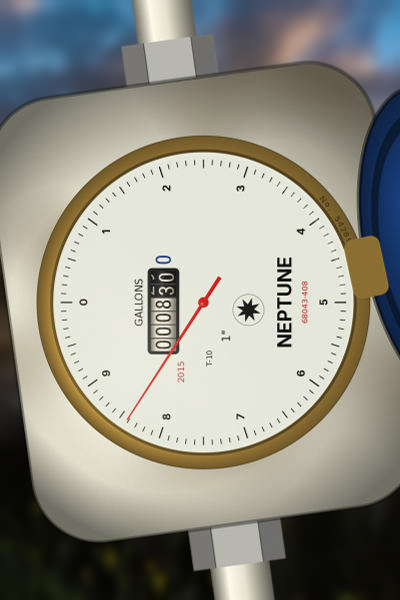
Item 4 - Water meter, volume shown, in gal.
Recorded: 8298.4 gal
